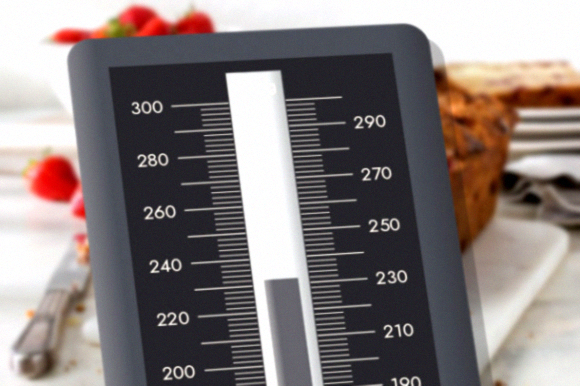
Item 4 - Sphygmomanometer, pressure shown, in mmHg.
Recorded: 232 mmHg
